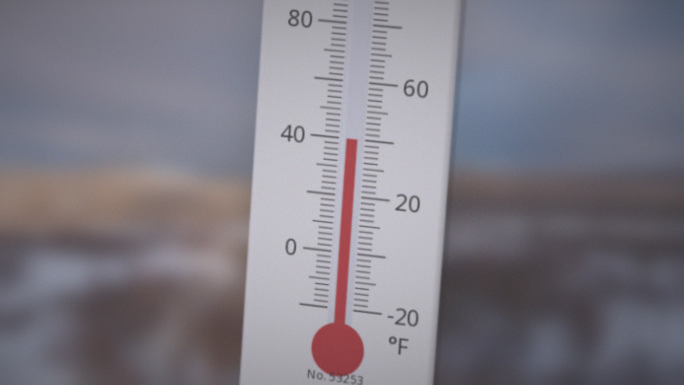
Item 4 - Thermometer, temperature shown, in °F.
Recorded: 40 °F
